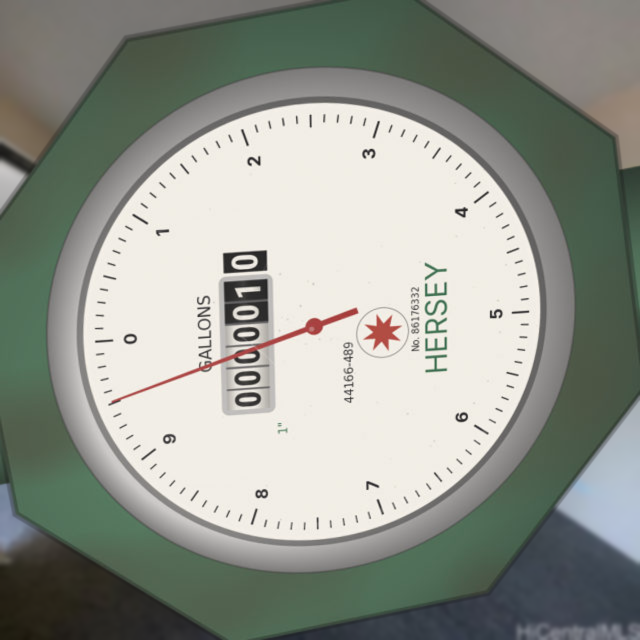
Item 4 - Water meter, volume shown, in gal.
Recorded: 9.5 gal
